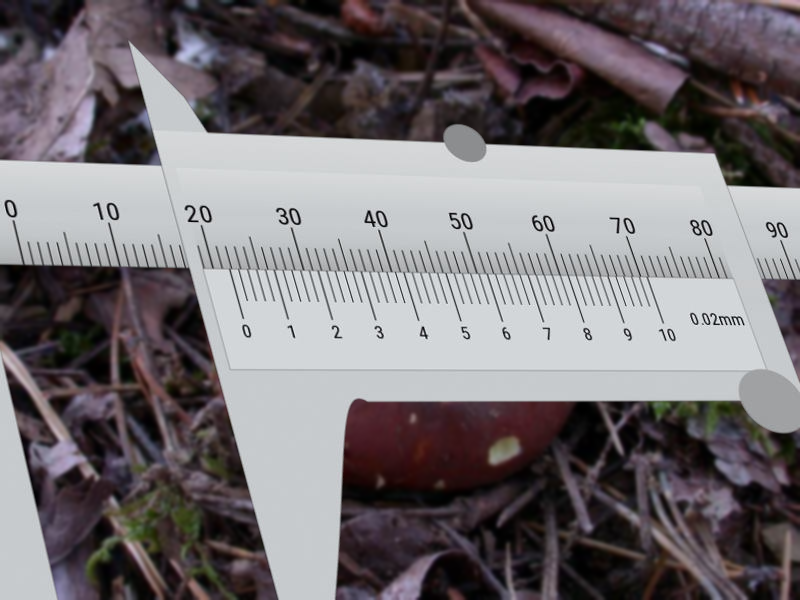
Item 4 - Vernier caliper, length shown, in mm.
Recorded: 21.8 mm
